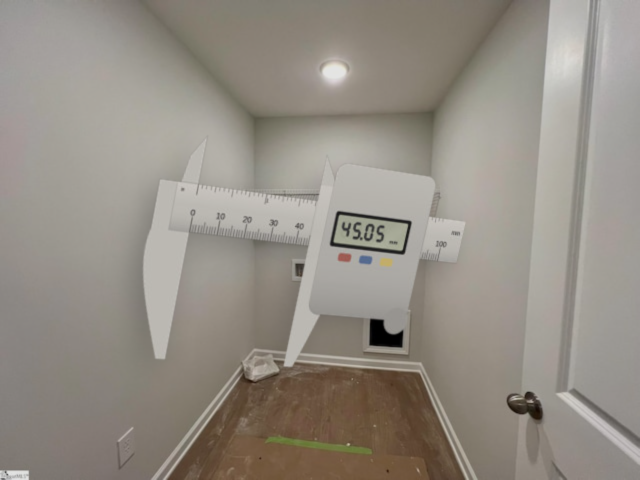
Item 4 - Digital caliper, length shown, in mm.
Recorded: 45.05 mm
